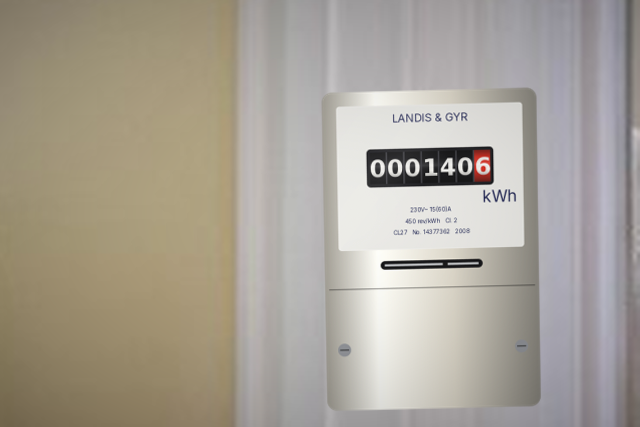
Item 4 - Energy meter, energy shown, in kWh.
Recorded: 140.6 kWh
